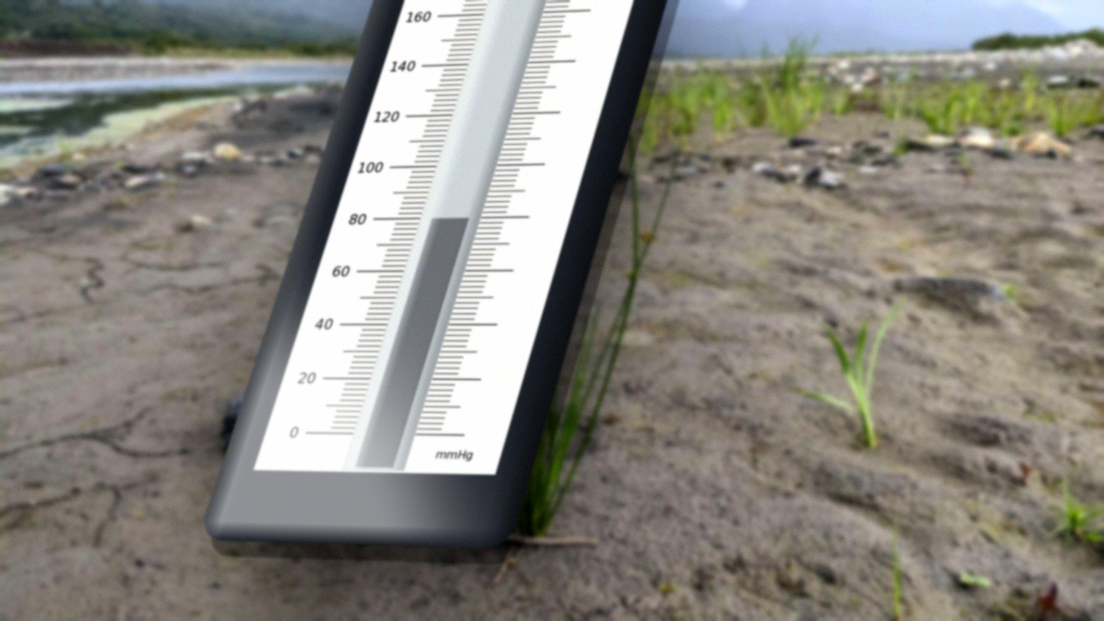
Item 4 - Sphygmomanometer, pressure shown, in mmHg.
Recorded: 80 mmHg
